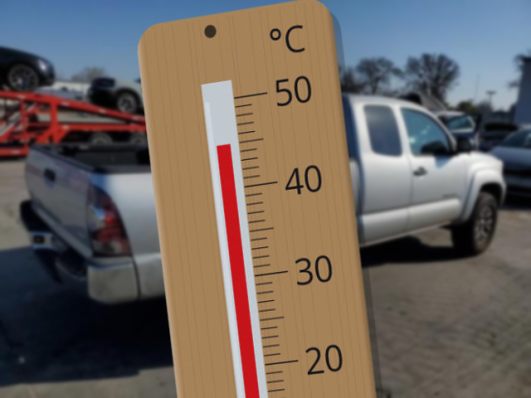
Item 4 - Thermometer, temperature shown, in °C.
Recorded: 45 °C
